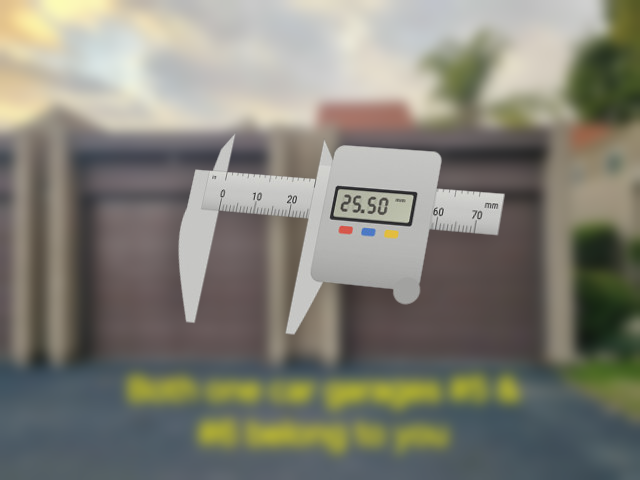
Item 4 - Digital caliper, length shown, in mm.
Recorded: 25.50 mm
